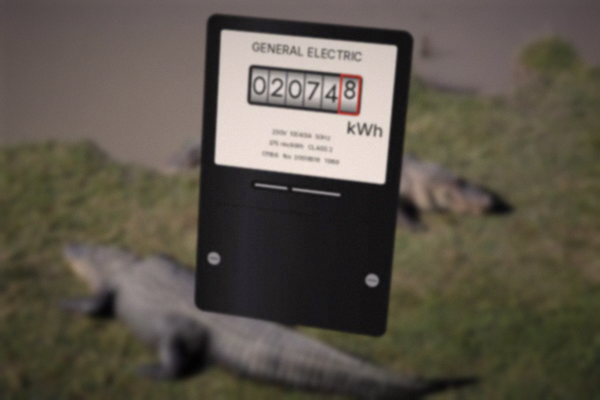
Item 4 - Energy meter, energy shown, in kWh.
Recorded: 2074.8 kWh
